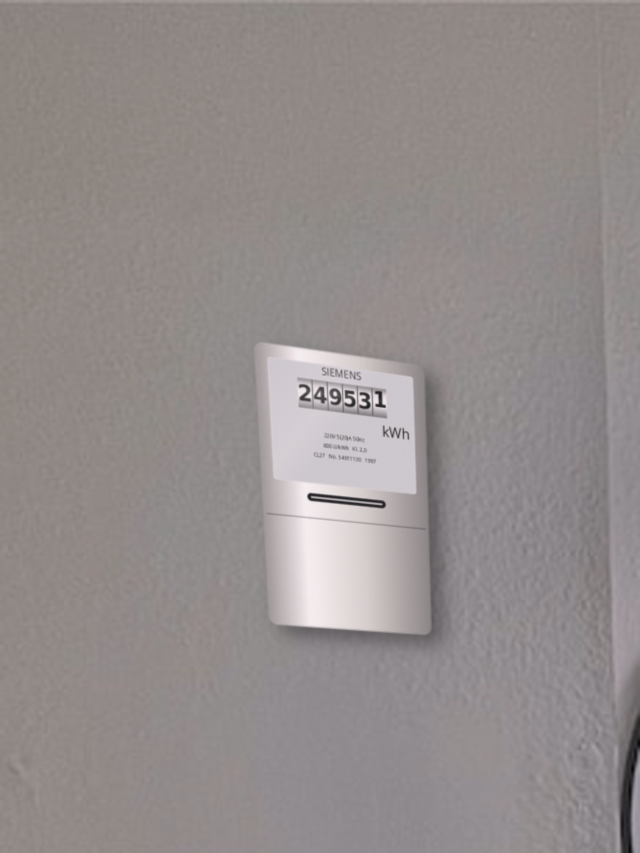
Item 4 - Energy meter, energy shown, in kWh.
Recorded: 249531 kWh
